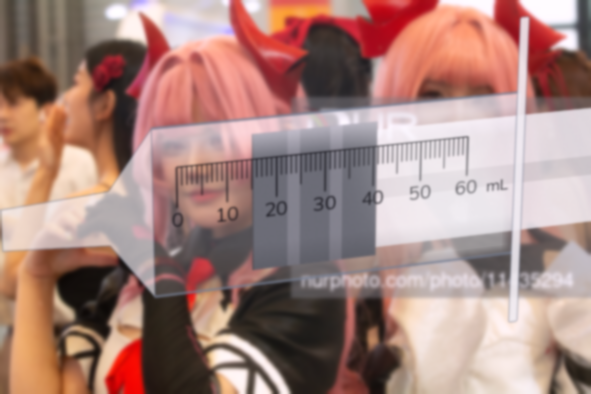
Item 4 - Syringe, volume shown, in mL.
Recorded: 15 mL
